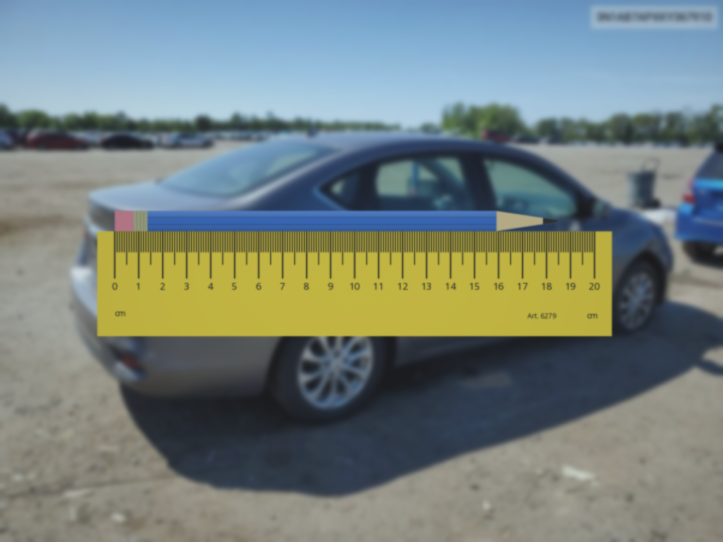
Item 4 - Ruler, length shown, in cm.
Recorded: 18.5 cm
